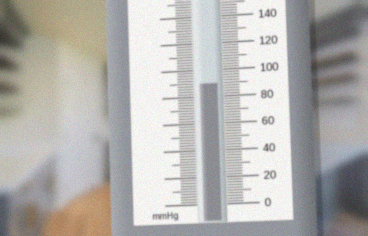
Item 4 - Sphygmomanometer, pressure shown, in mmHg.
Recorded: 90 mmHg
